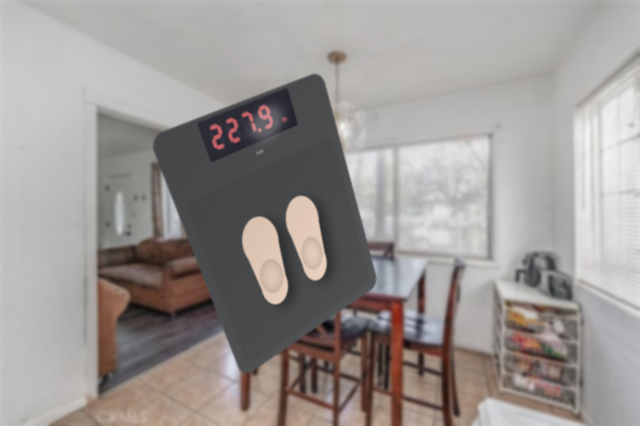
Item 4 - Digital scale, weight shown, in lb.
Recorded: 227.9 lb
